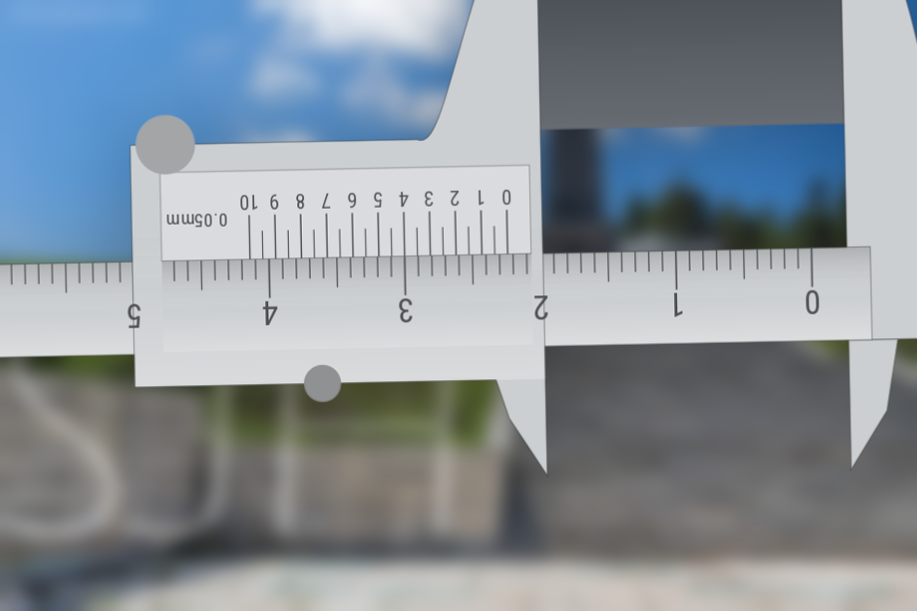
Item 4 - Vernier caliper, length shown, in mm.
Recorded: 22.4 mm
